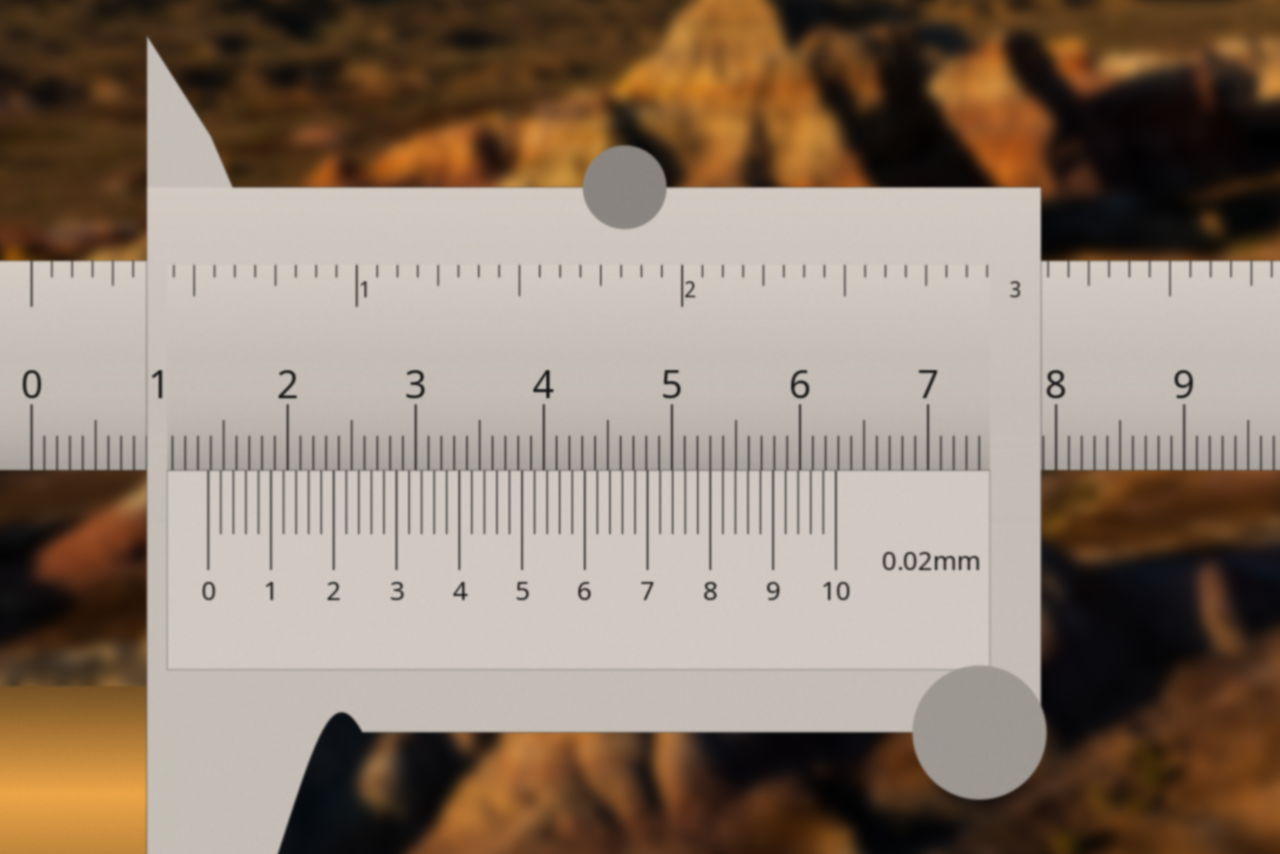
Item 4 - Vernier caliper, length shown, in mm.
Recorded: 13.8 mm
